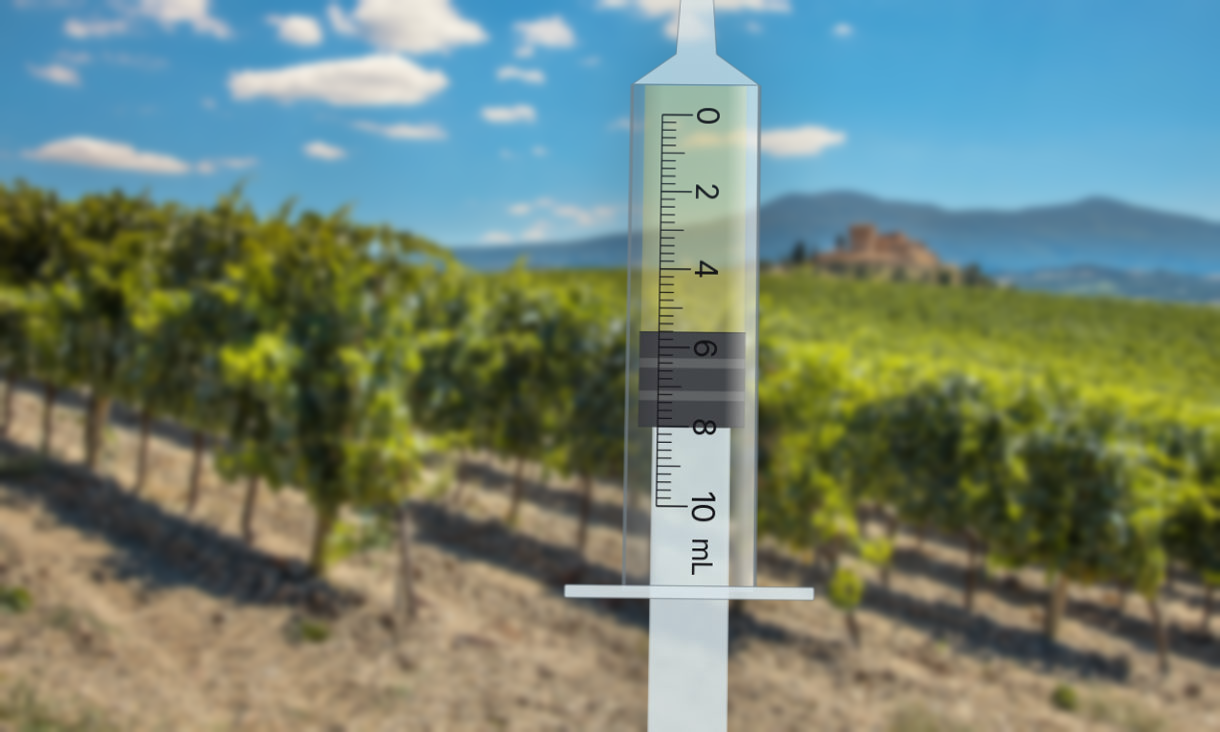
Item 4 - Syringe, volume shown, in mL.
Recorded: 5.6 mL
